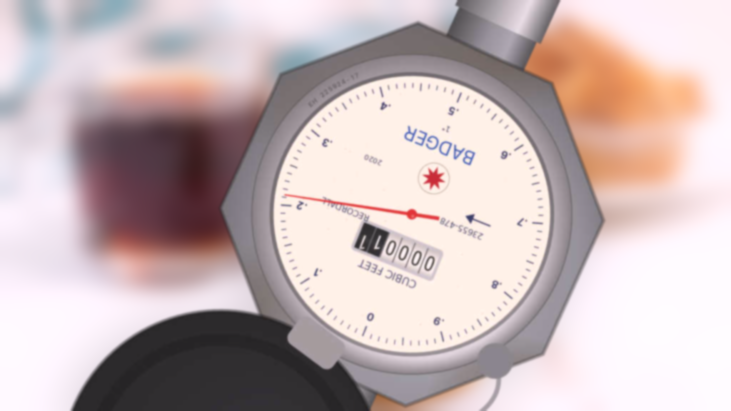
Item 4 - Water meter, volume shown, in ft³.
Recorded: 11.21 ft³
